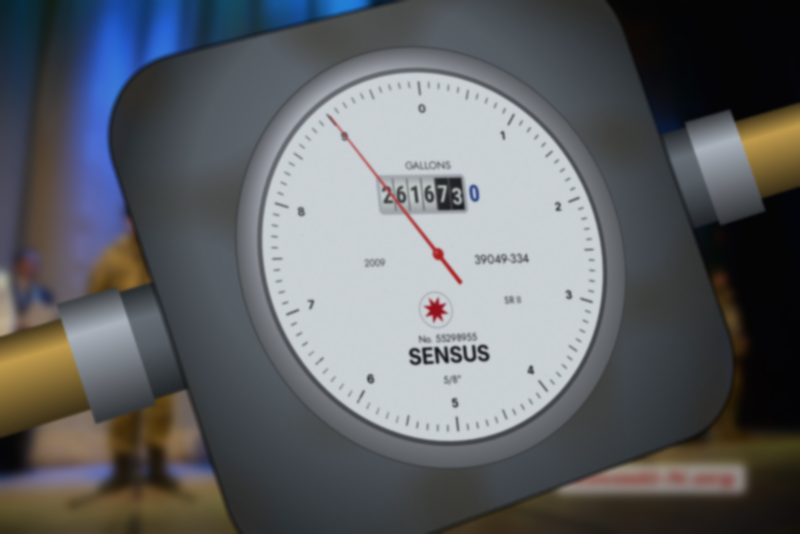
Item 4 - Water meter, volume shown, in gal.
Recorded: 2616729.0 gal
